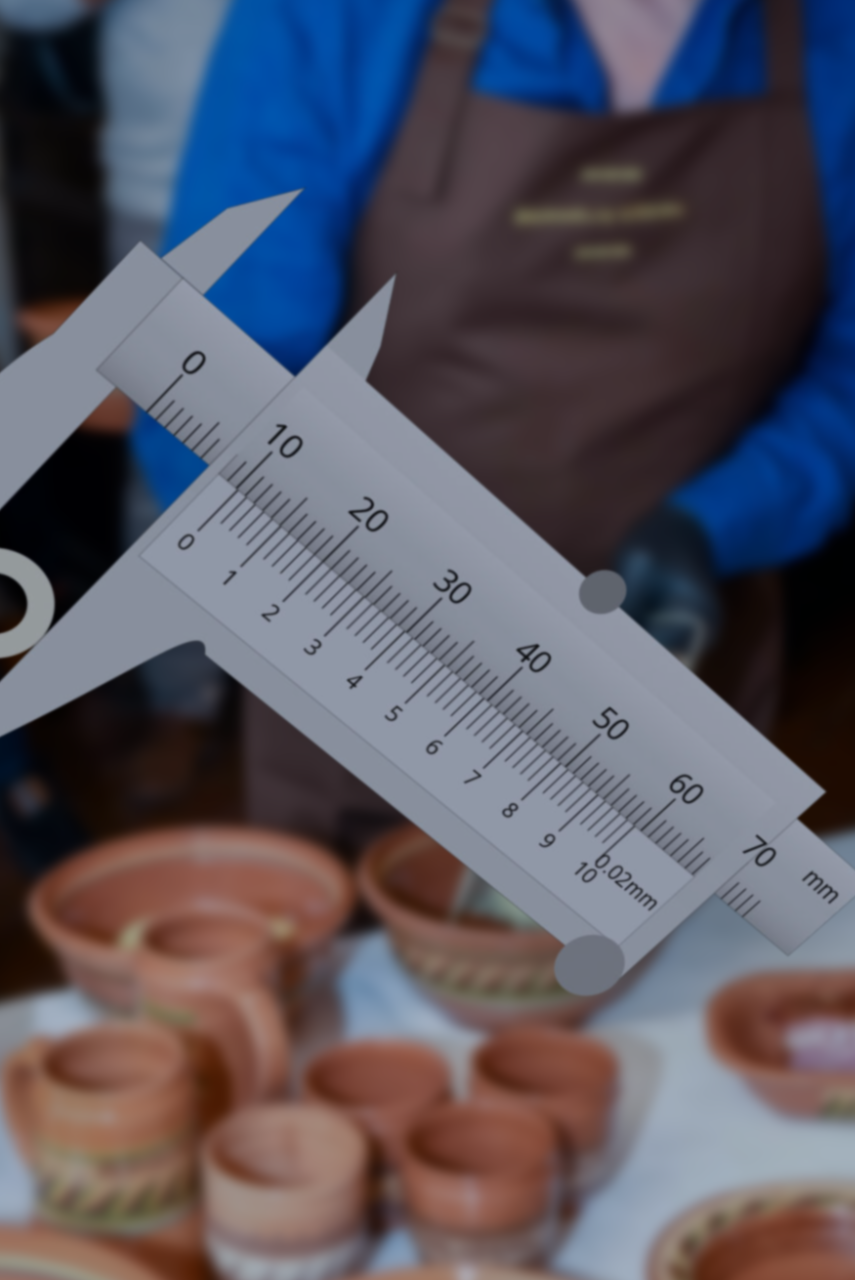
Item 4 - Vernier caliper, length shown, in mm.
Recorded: 10.2 mm
